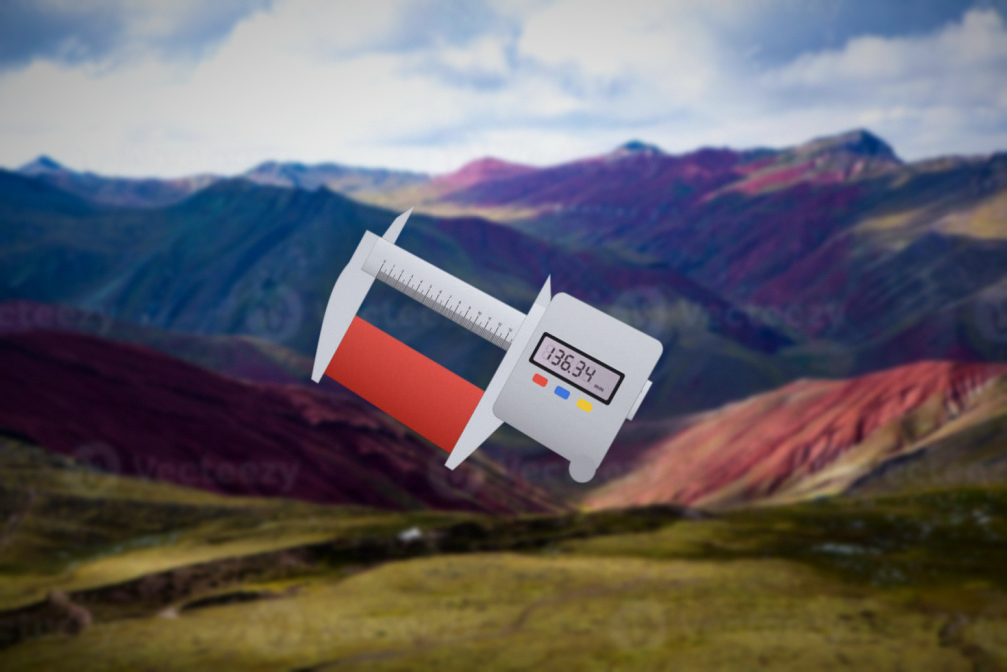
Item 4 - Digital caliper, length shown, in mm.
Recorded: 136.34 mm
